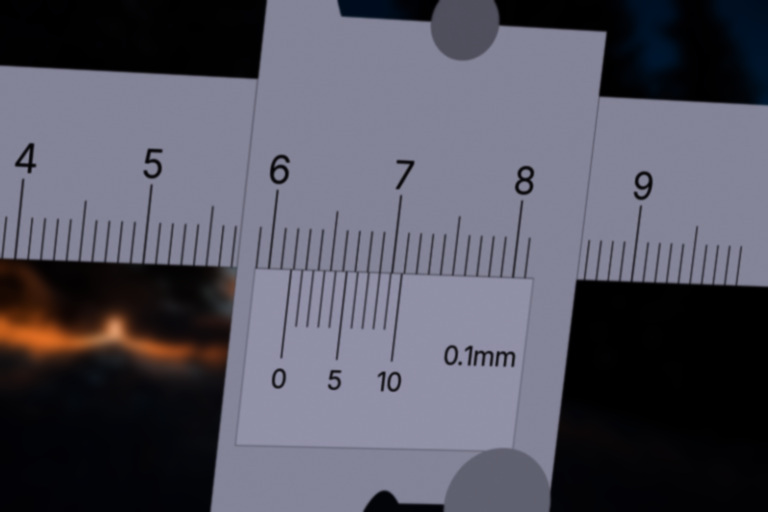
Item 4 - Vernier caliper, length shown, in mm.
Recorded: 61.8 mm
